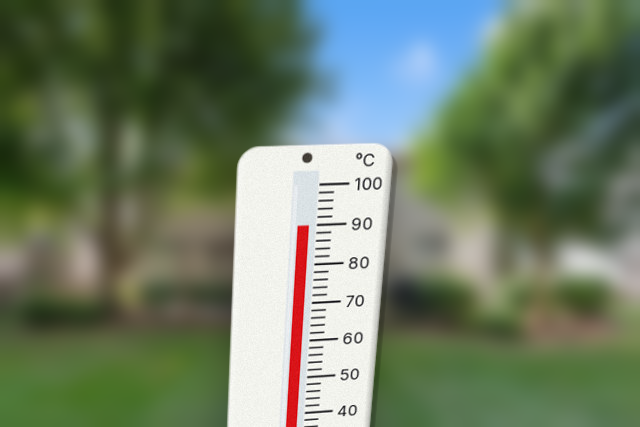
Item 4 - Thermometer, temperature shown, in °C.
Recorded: 90 °C
